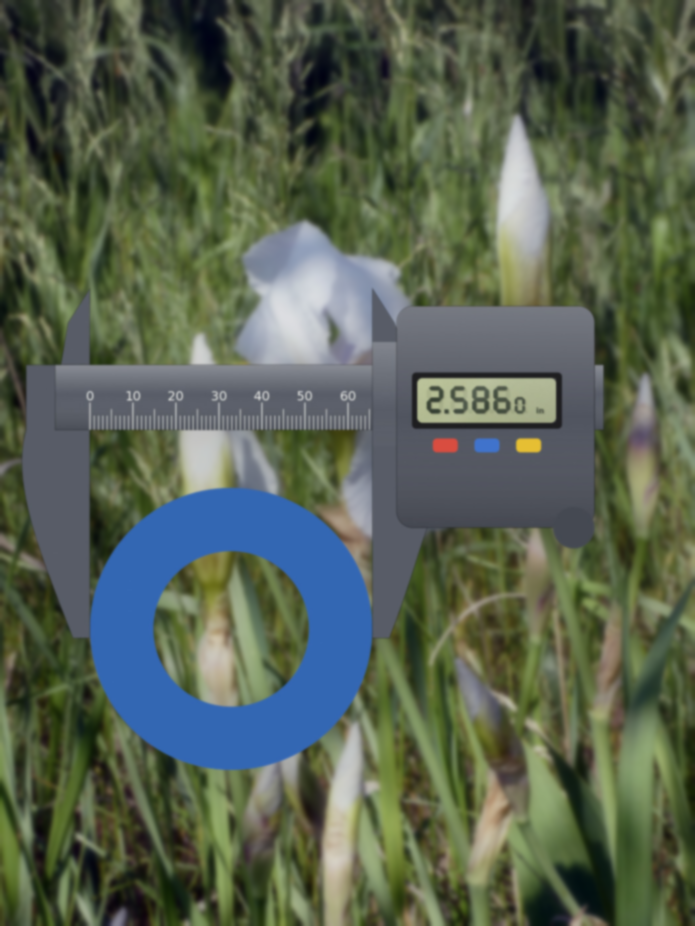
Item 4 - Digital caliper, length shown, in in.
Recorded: 2.5860 in
